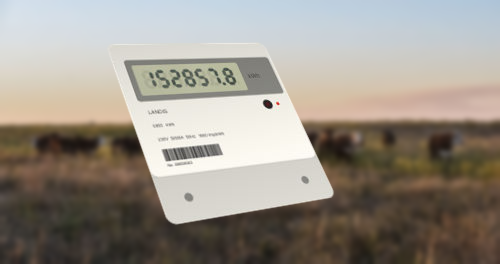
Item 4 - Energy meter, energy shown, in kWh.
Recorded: 152857.8 kWh
